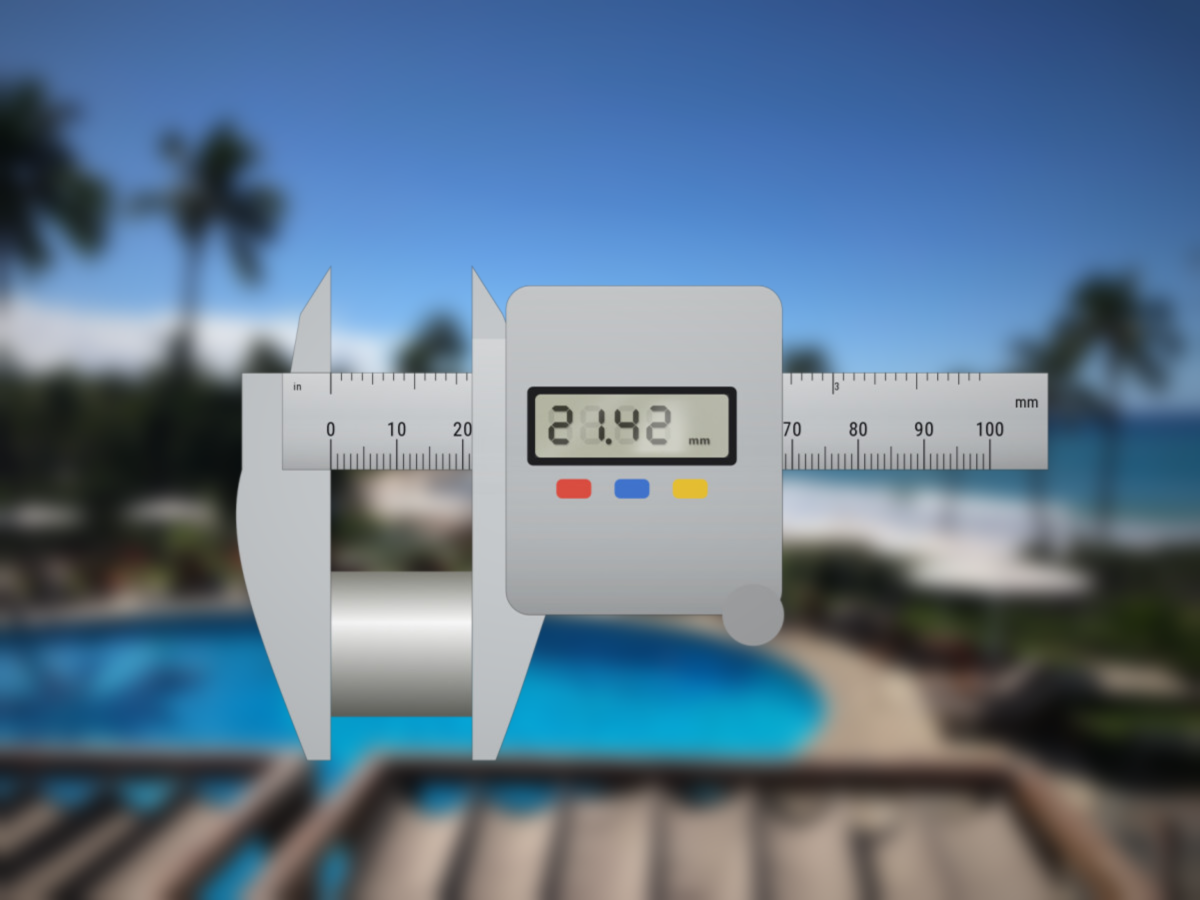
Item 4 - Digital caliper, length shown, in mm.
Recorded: 21.42 mm
